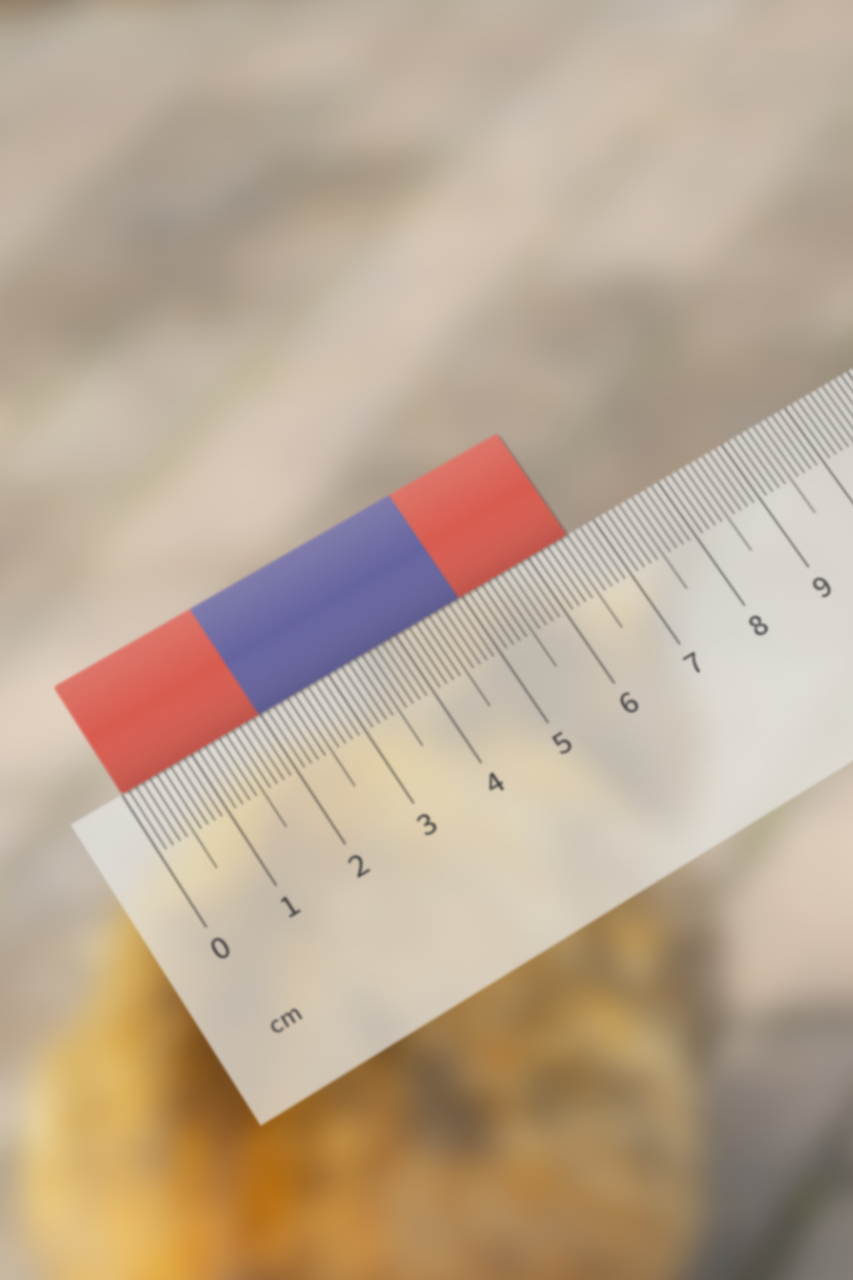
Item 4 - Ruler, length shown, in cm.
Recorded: 6.6 cm
